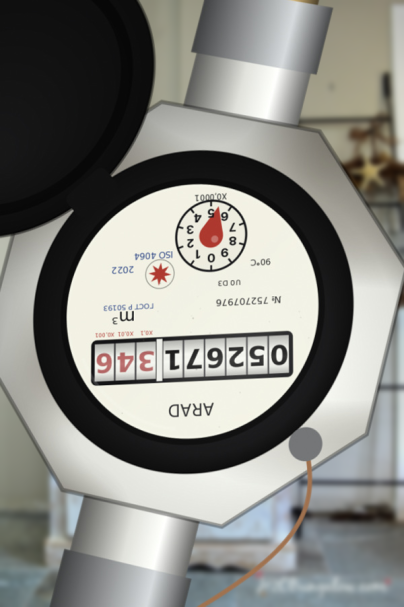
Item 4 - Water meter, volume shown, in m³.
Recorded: 52671.3465 m³
